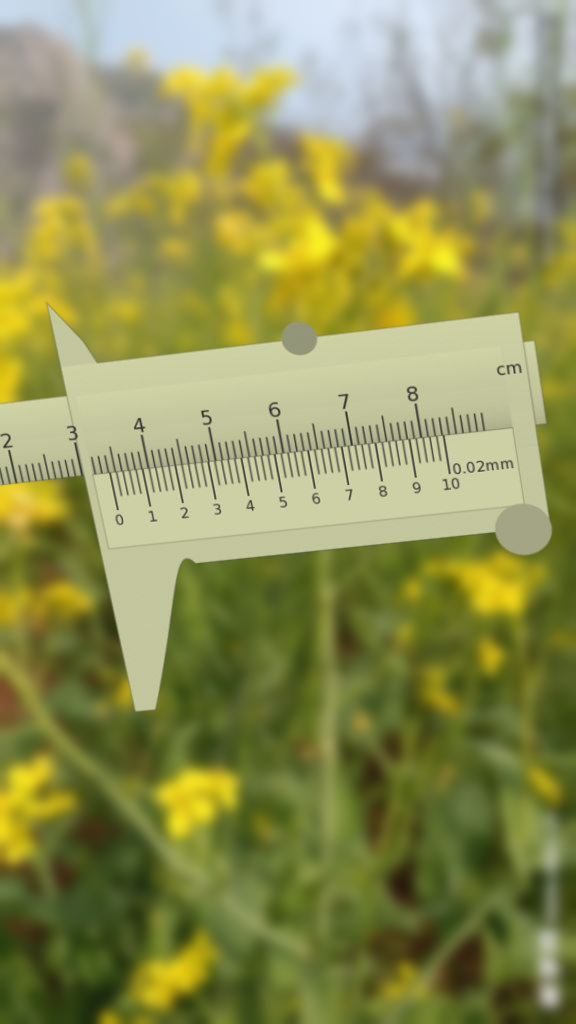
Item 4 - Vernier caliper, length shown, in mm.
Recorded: 34.2 mm
